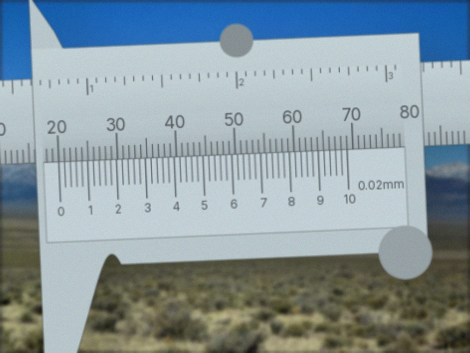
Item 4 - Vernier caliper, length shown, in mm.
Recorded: 20.0 mm
